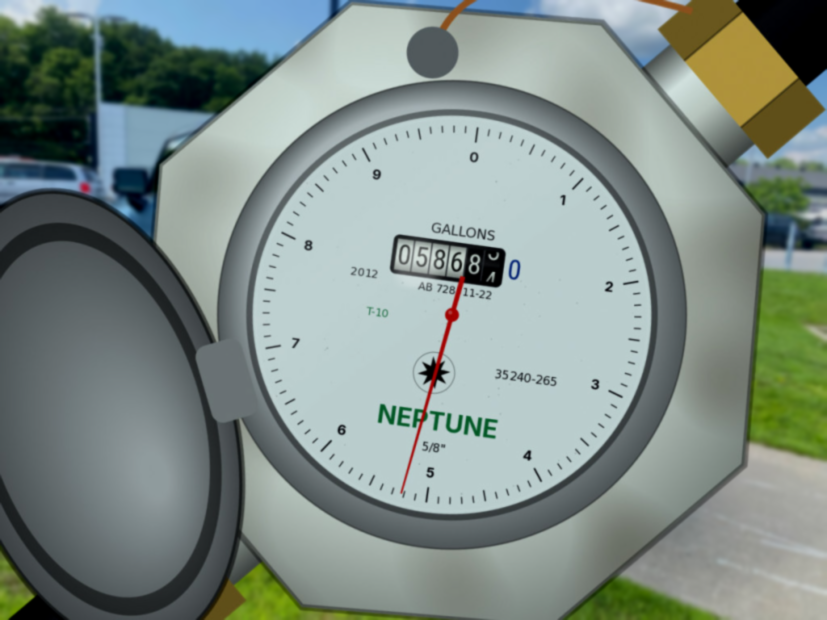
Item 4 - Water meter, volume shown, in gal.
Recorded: 586835.2 gal
